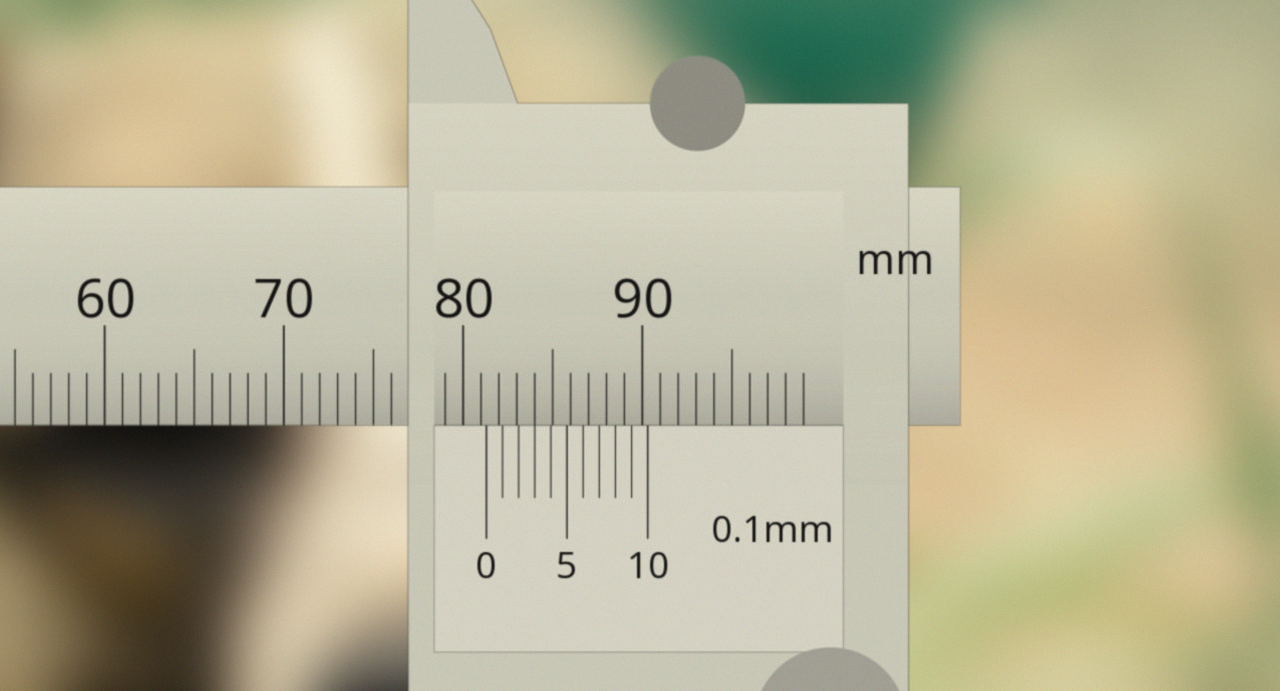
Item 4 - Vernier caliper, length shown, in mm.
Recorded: 81.3 mm
